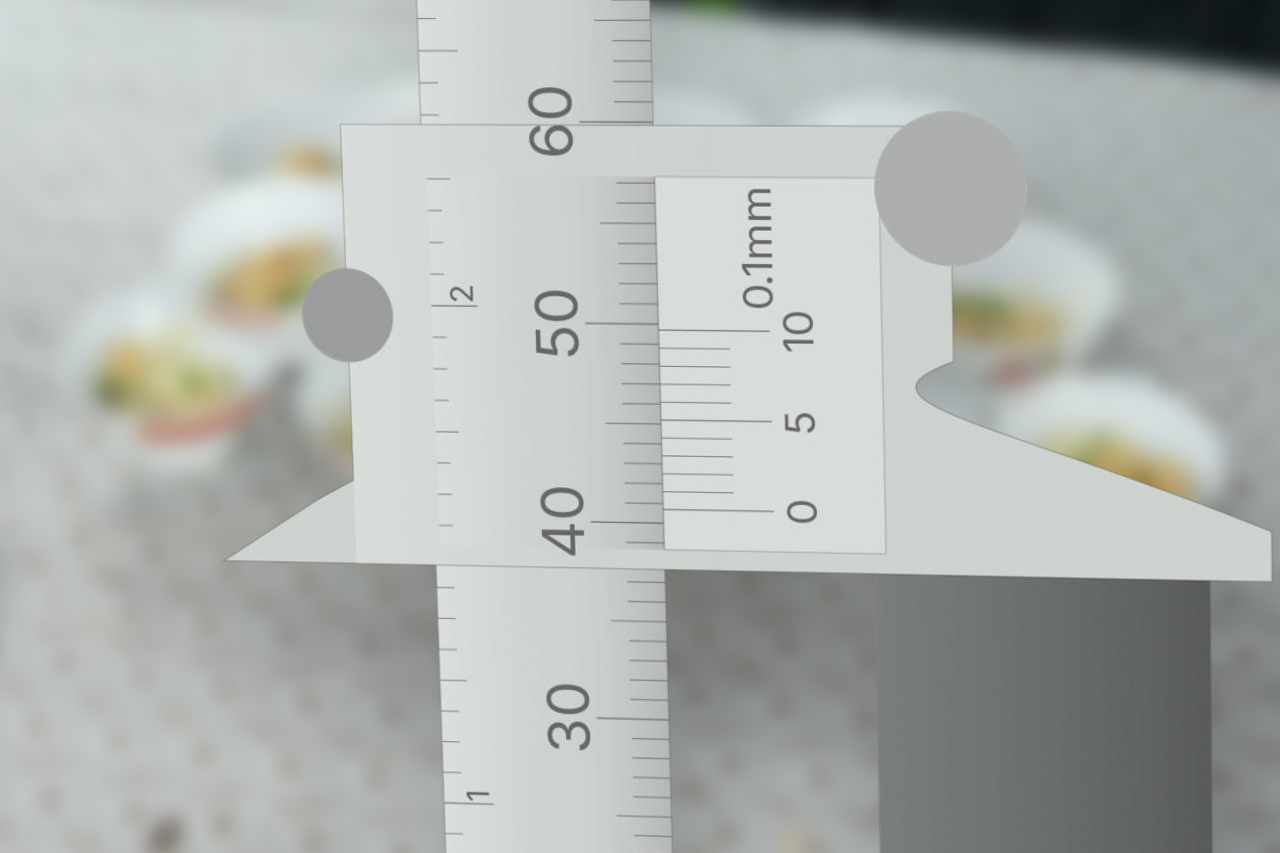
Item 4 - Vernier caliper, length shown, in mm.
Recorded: 40.7 mm
